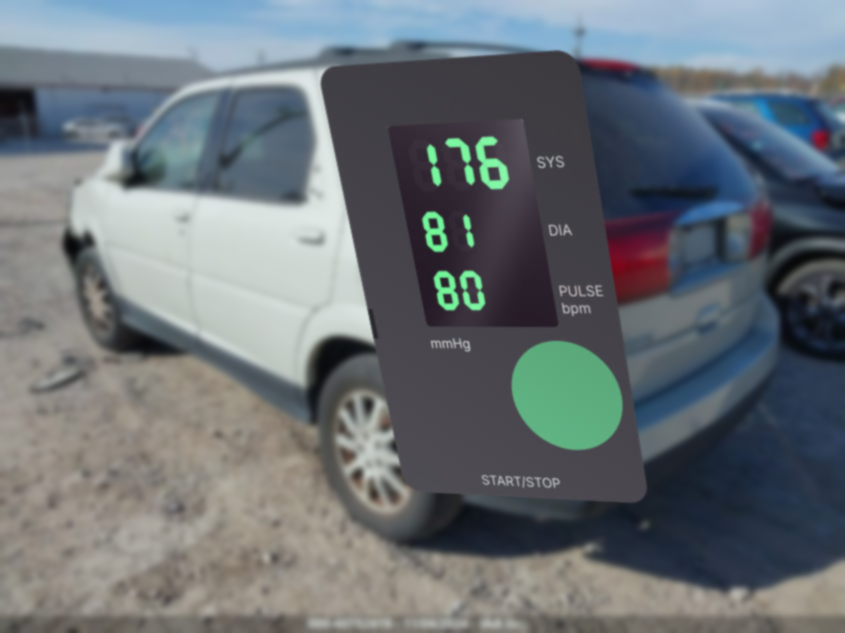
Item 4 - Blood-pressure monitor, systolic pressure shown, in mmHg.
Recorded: 176 mmHg
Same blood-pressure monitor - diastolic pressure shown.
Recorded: 81 mmHg
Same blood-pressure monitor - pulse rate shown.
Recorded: 80 bpm
